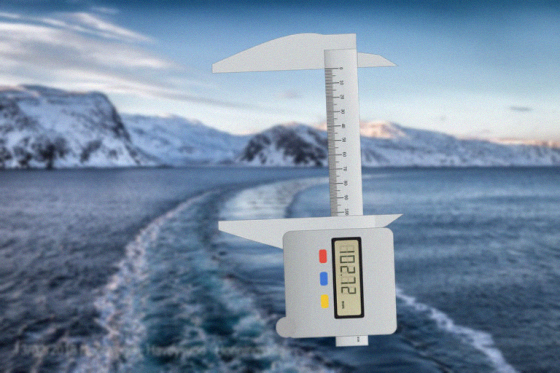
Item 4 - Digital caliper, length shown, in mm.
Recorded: 102.72 mm
